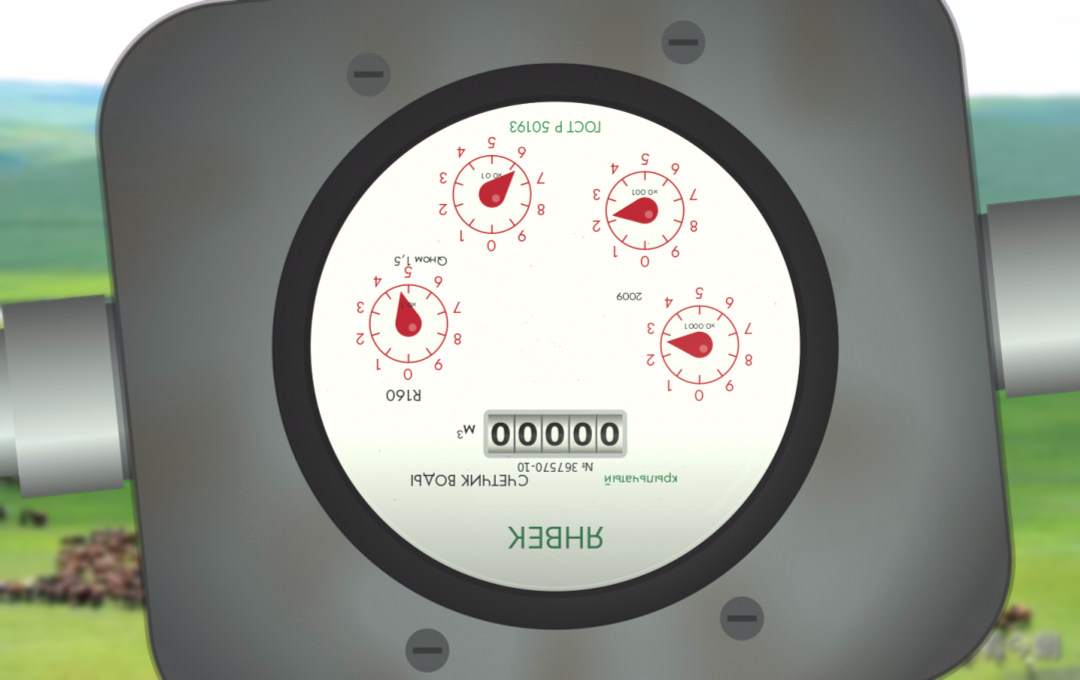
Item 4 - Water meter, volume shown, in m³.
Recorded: 0.4622 m³
